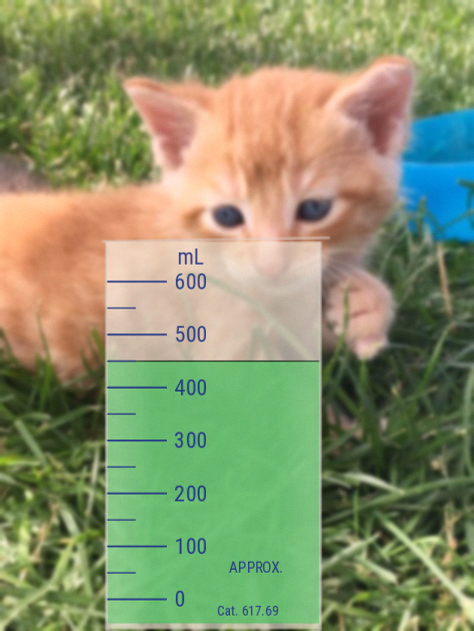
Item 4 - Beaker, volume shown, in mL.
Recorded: 450 mL
